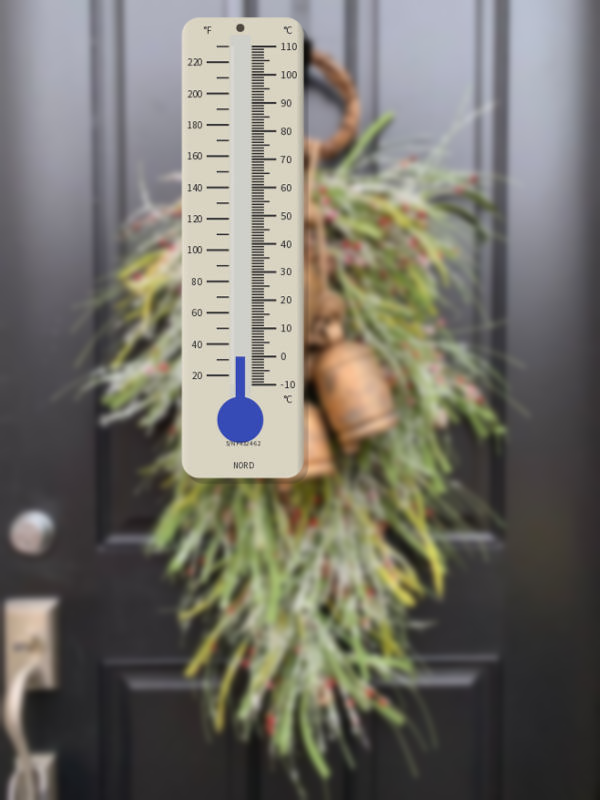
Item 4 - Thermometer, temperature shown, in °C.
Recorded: 0 °C
